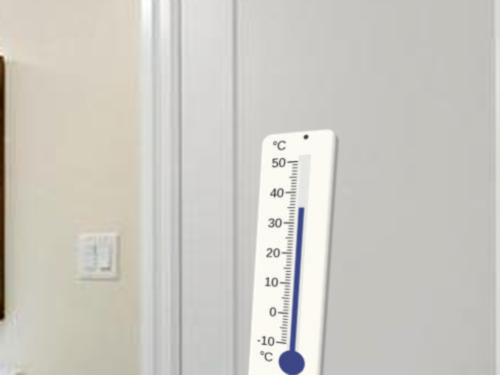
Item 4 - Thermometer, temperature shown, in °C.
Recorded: 35 °C
